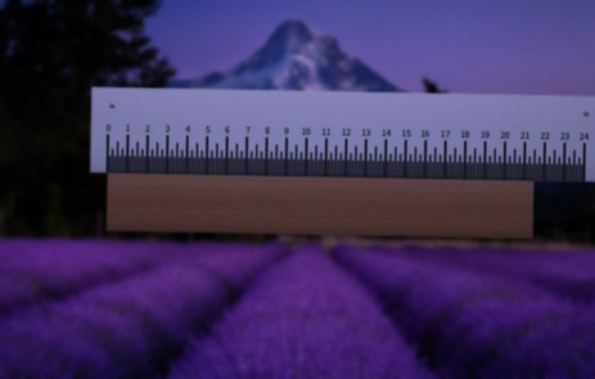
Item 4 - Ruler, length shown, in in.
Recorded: 21.5 in
